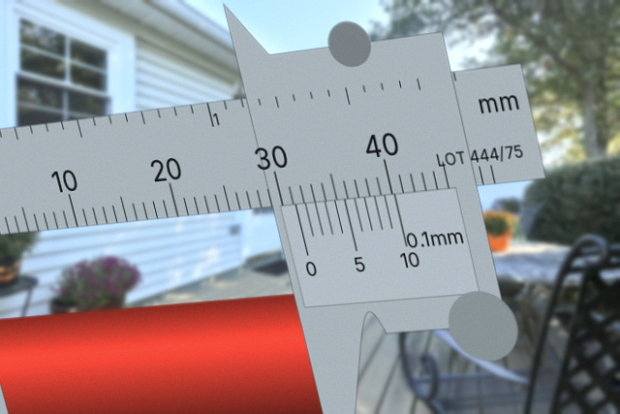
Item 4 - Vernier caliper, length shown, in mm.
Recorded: 31.2 mm
